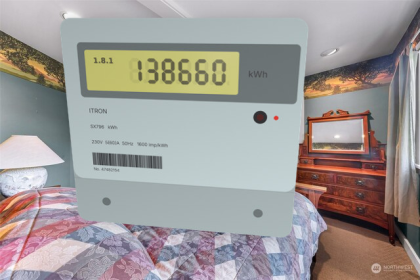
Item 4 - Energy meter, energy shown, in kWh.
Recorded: 138660 kWh
